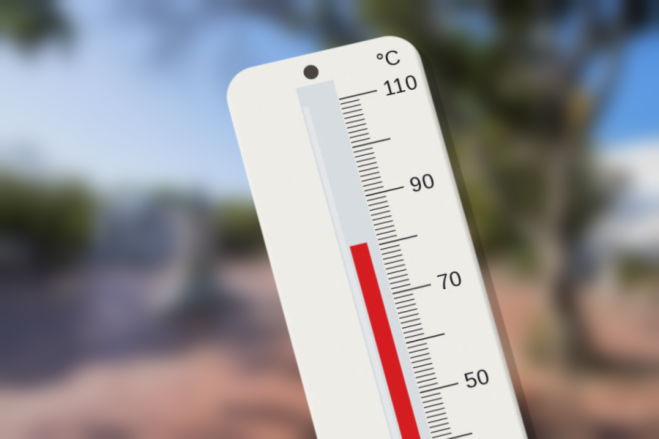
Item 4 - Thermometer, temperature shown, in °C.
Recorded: 81 °C
